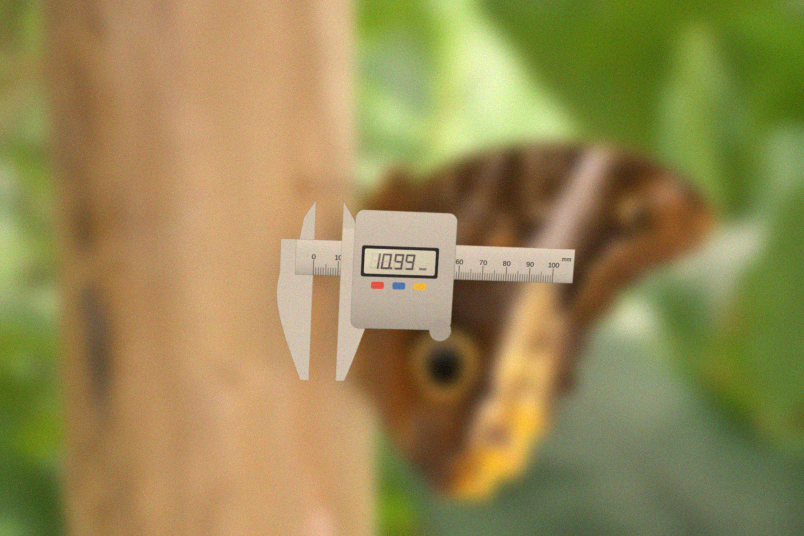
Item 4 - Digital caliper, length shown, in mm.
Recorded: 10.99 mm
